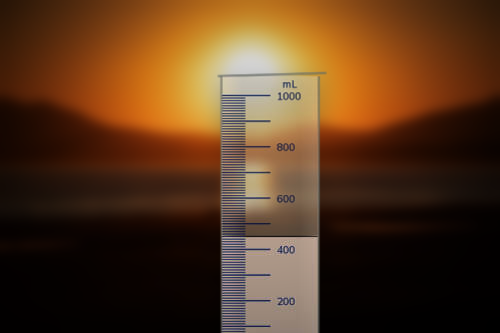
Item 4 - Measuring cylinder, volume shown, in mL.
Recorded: 450 mL
